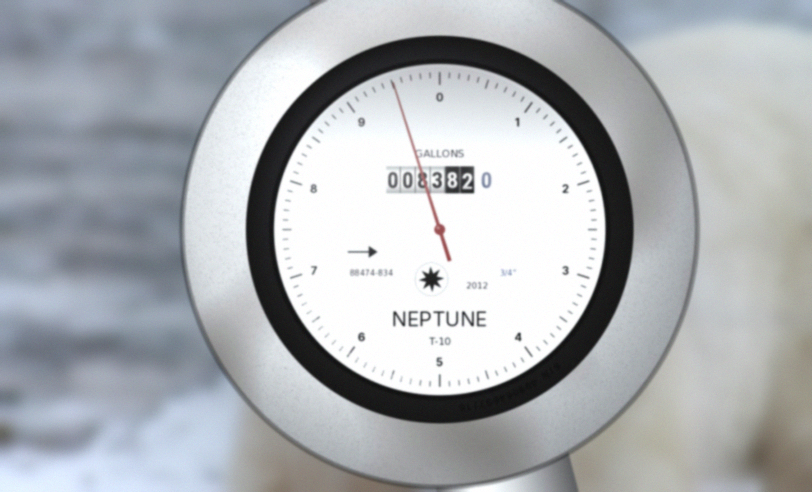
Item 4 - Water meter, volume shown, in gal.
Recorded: 83819.5 gal
